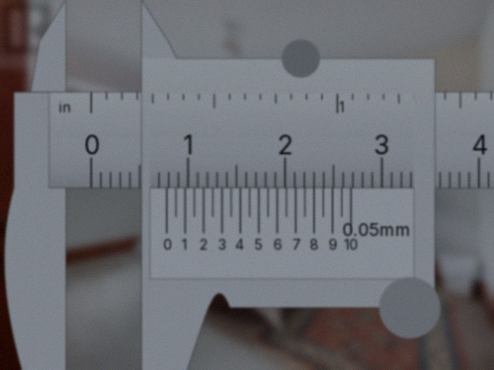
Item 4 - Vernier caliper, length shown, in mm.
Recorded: 7.8 mm
